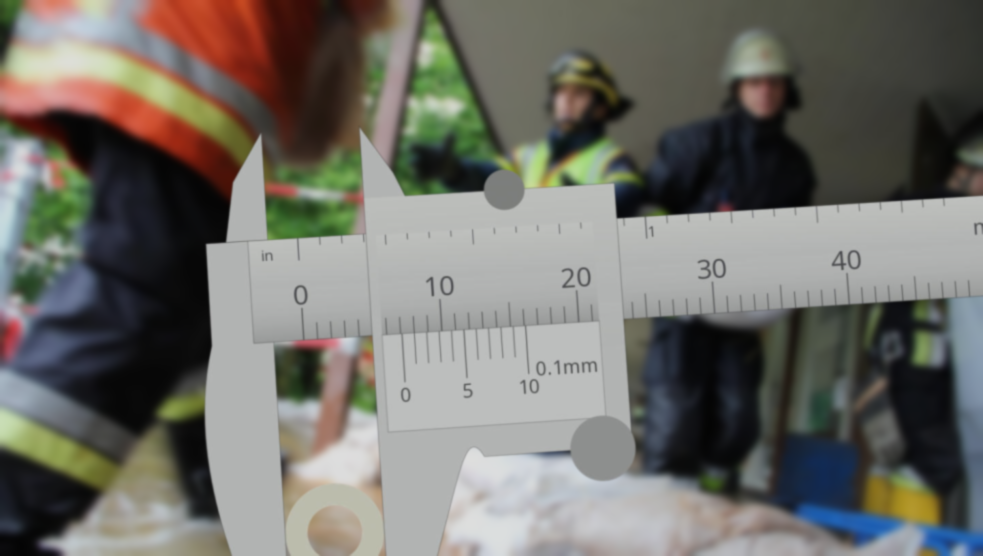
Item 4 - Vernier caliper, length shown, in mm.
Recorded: 7.1 mm
